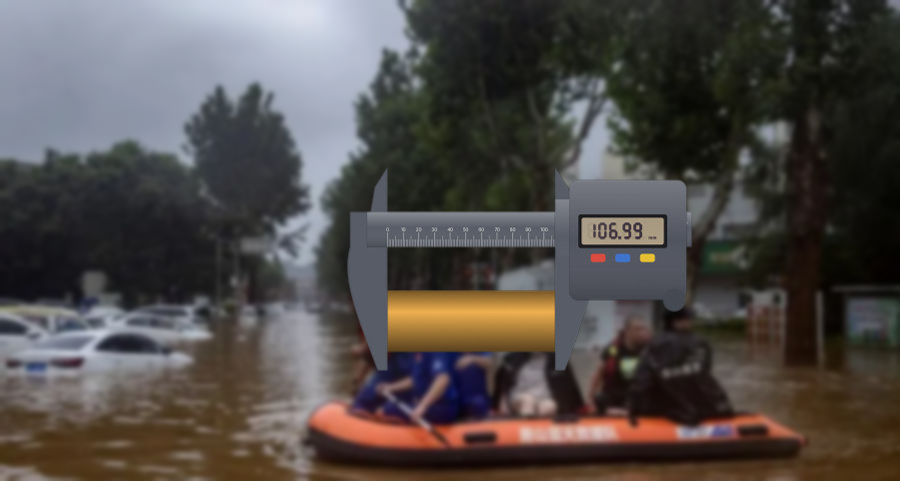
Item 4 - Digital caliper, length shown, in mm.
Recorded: 106.99 mm
